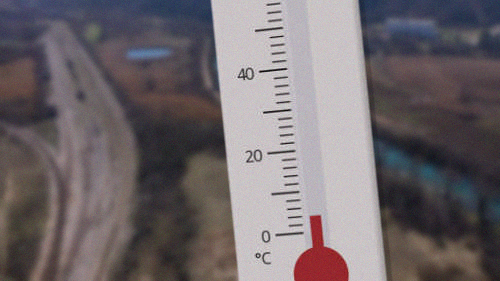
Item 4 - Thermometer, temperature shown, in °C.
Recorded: 4 °C
